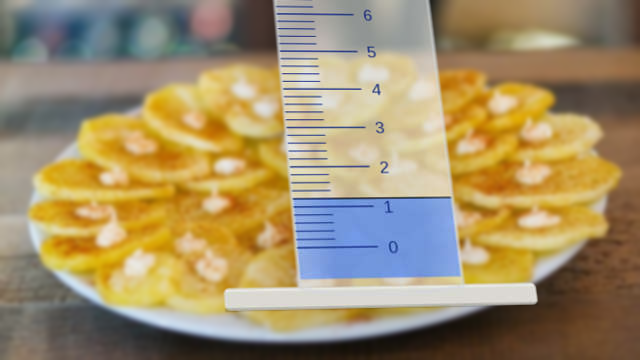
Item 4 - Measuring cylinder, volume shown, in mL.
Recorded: 1.2 mL
